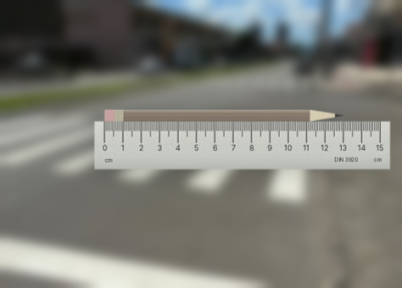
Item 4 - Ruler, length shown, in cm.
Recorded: 13 cm
